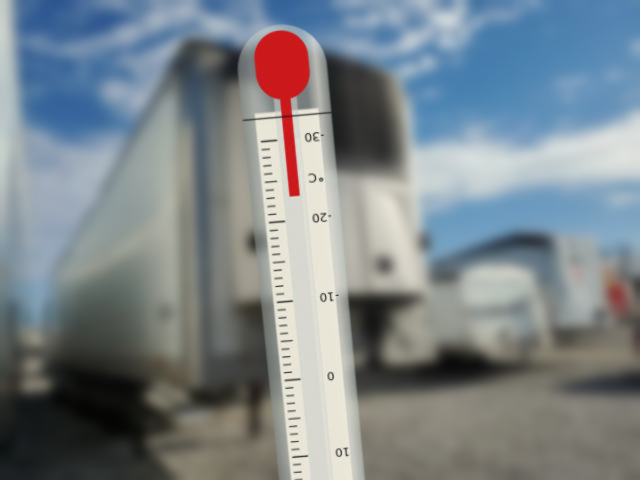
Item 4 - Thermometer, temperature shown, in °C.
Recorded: -23 °C
